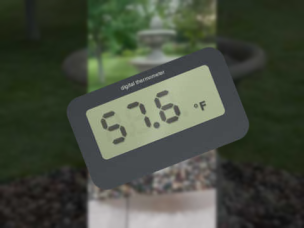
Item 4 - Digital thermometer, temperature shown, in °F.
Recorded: 57.6 °F
